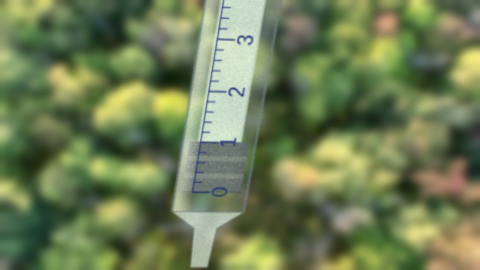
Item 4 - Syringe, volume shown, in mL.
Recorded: 0 mL
